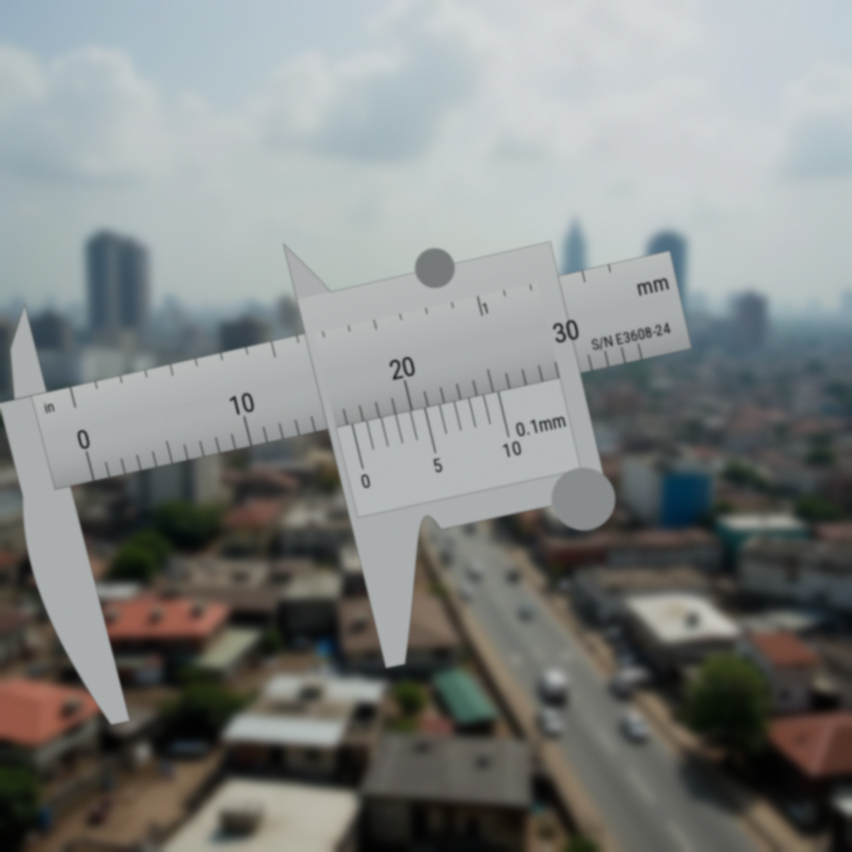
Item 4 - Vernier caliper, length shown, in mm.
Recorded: 16.3 mm
